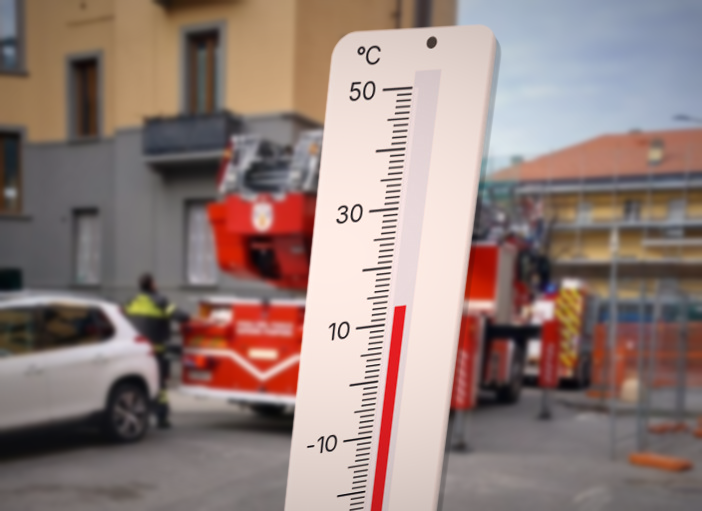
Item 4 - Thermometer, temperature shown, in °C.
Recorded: 13 °C
